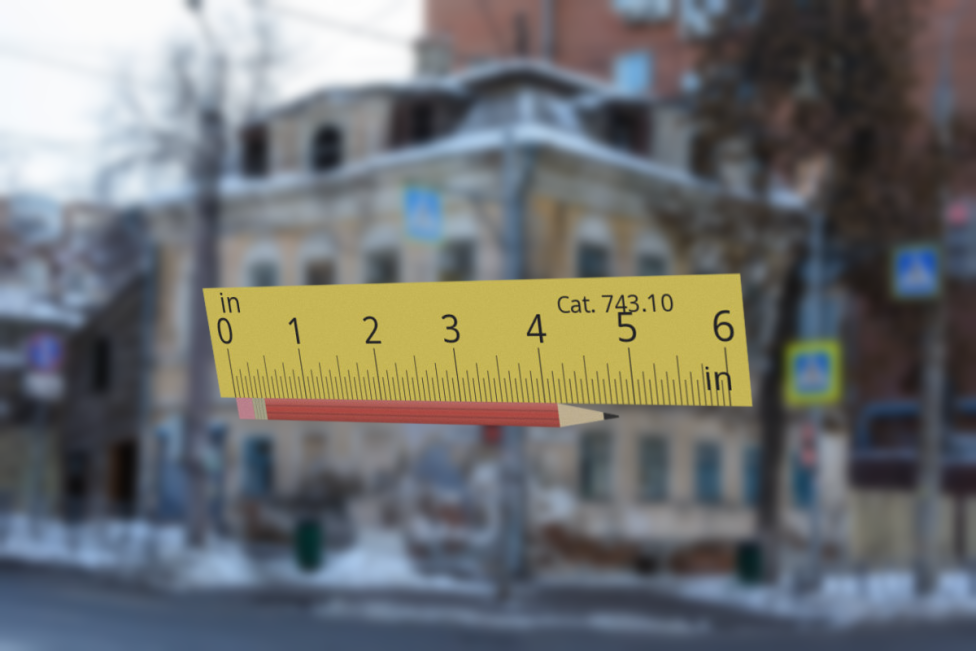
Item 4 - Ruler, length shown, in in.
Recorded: 4.8125 in
